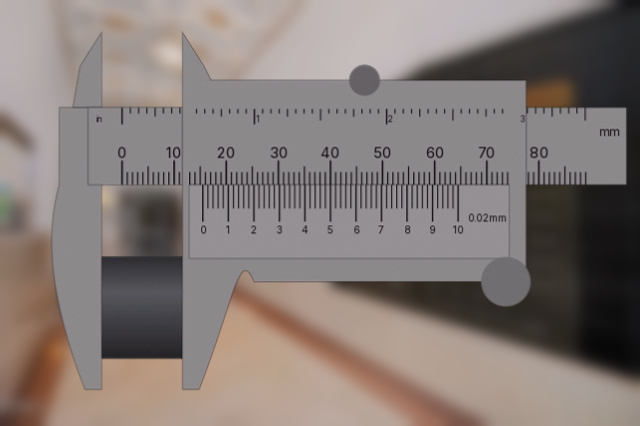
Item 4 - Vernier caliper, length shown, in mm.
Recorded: 15.5 mm
